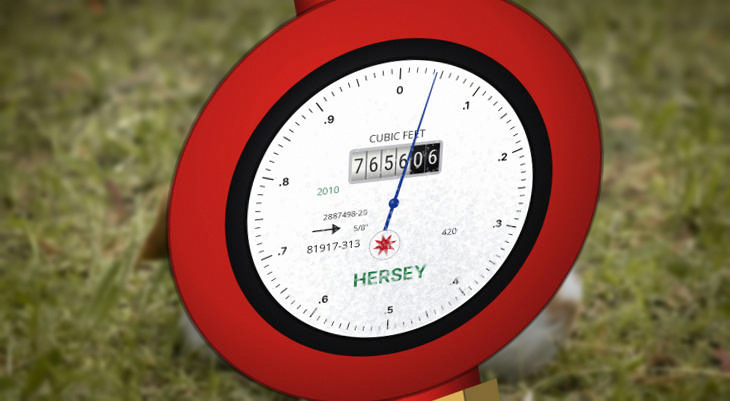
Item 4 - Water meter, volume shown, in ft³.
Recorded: 765606.04 ft³
